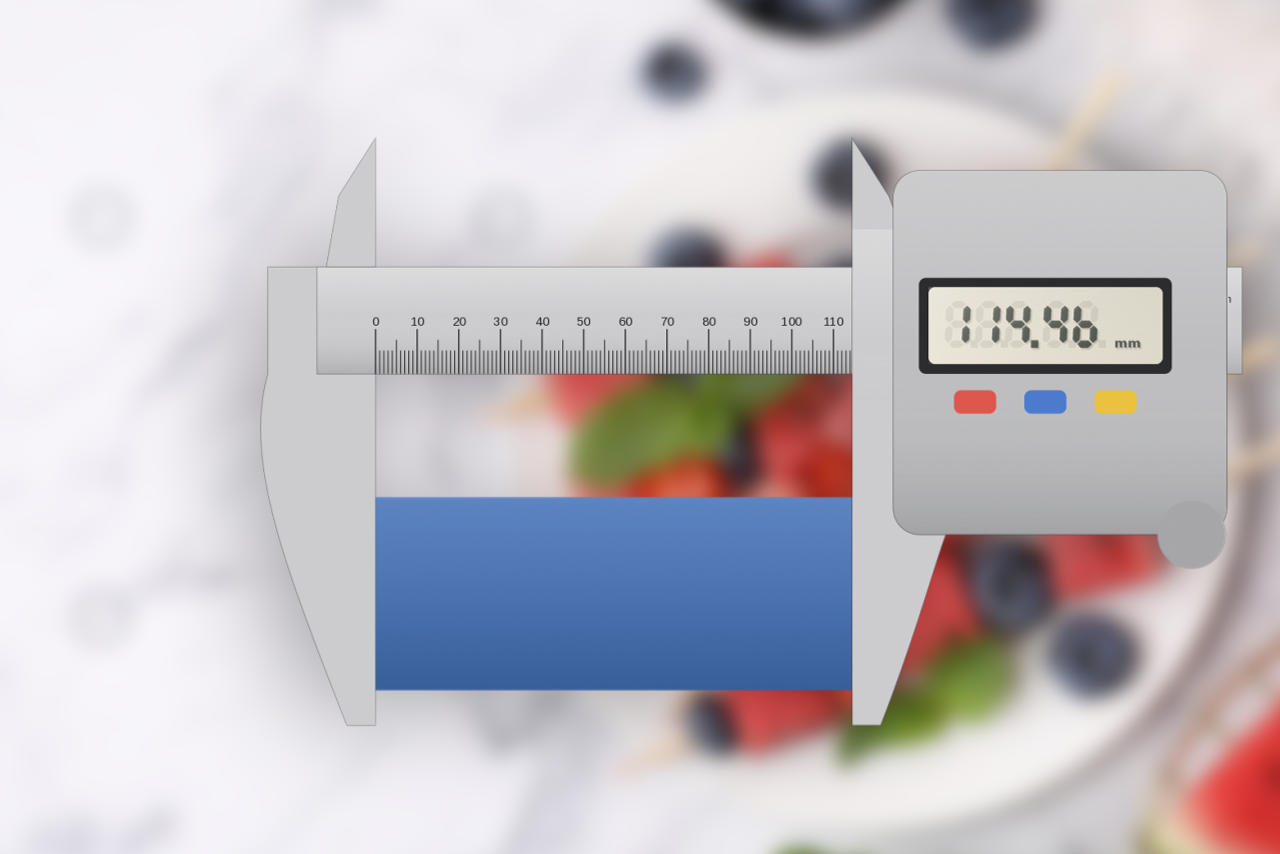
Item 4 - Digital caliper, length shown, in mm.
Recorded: 114.46 mm
